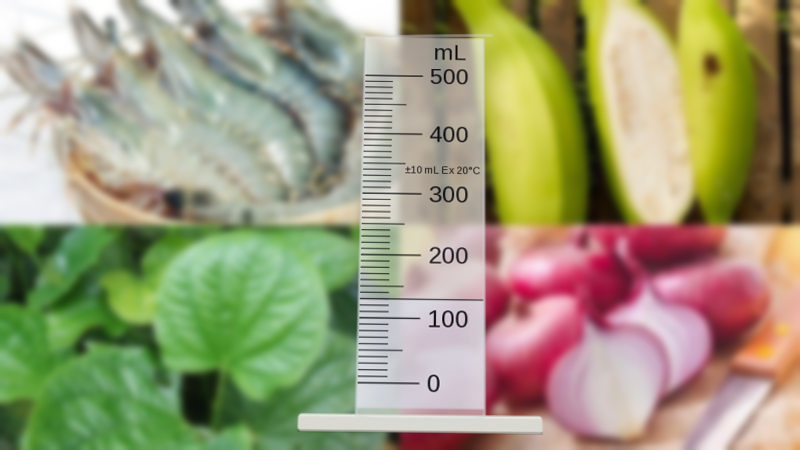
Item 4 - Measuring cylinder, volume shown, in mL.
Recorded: 130 mL
